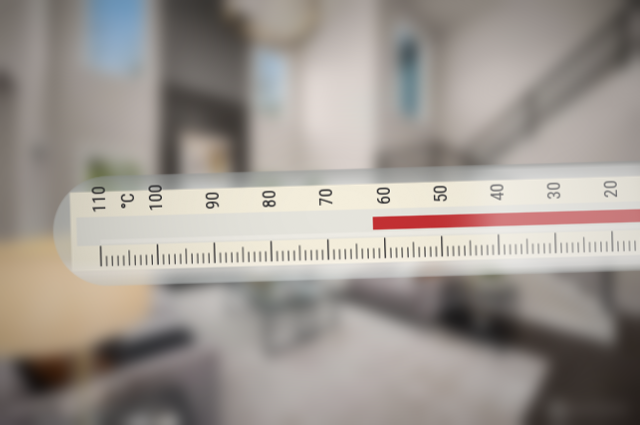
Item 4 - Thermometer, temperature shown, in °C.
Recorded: 62 °C
